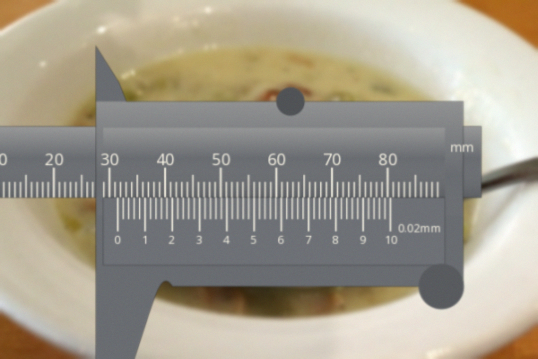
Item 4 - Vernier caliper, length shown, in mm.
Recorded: 31.5 mm
